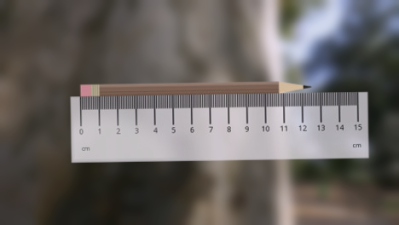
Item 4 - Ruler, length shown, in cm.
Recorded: 12.5 cm
